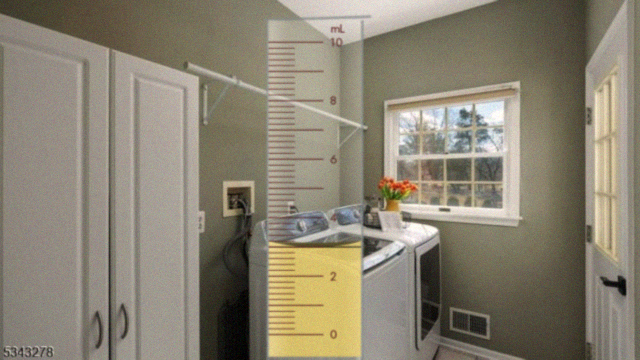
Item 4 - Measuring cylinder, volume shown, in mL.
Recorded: 3 mL
